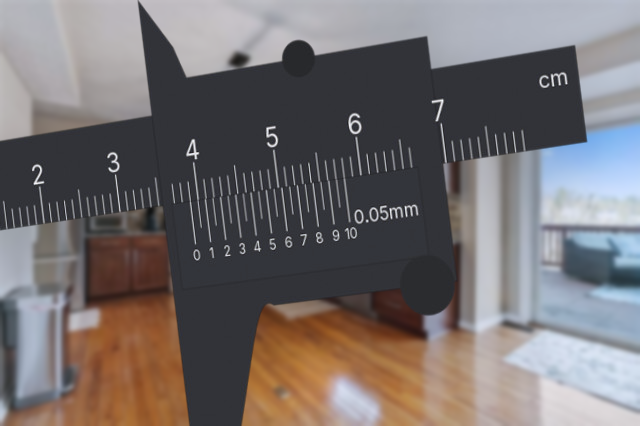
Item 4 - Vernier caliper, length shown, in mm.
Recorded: 39.0 mm
